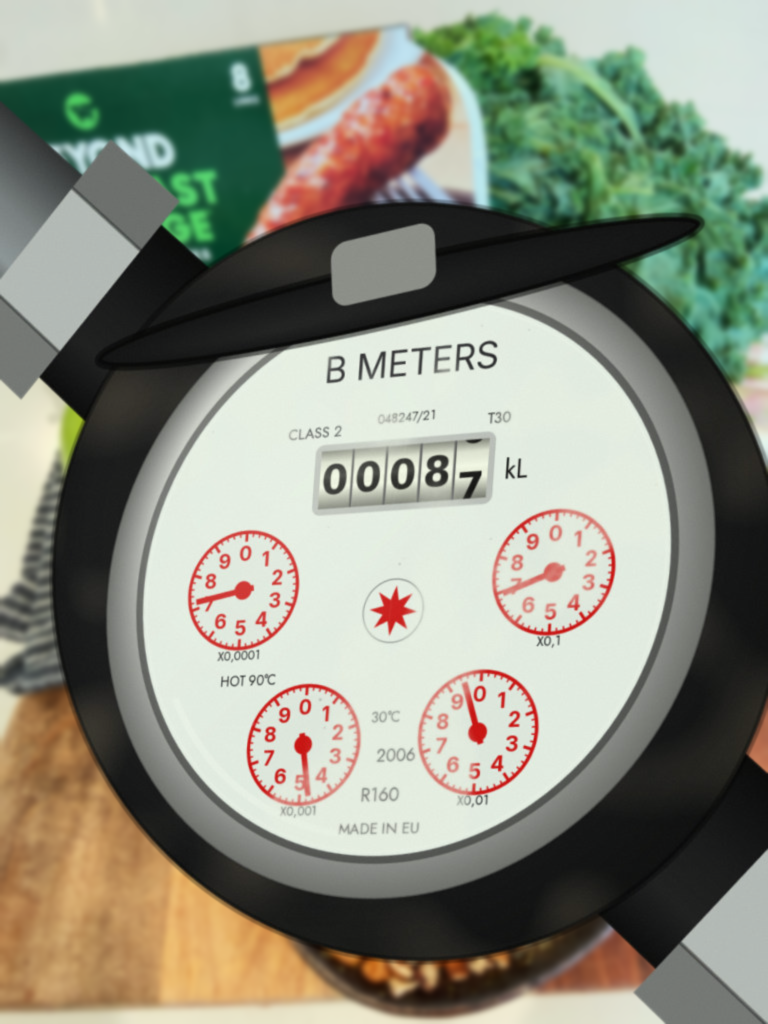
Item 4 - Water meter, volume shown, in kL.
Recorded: 86.6947 kL
